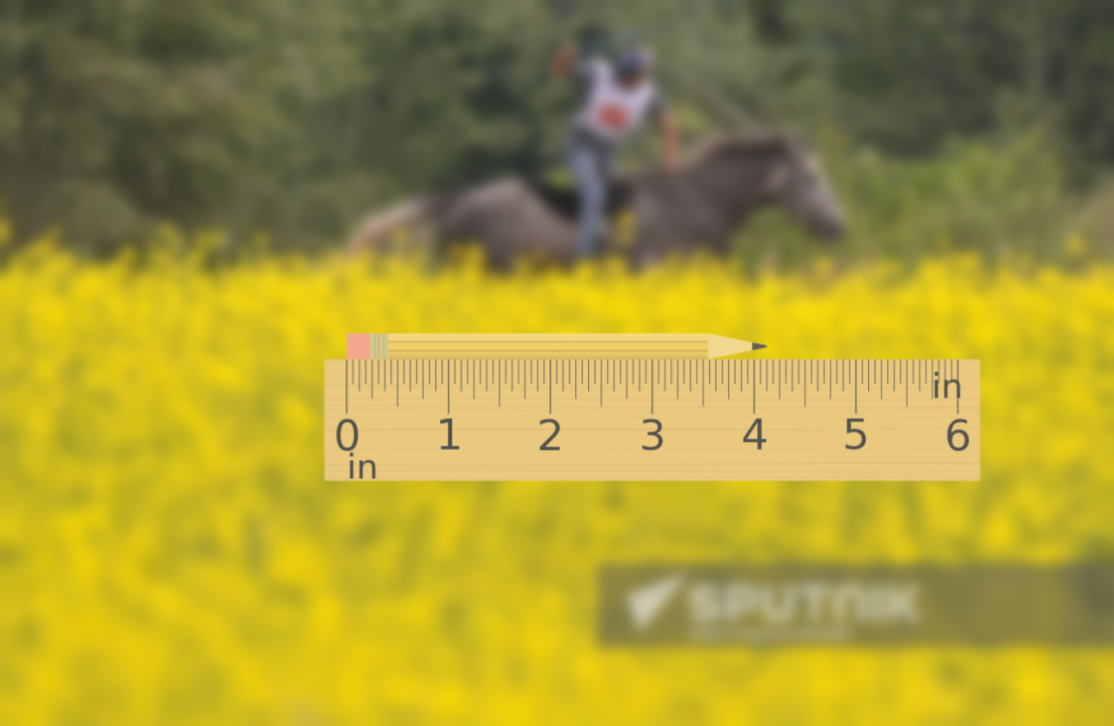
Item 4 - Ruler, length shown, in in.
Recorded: 4.125 in
